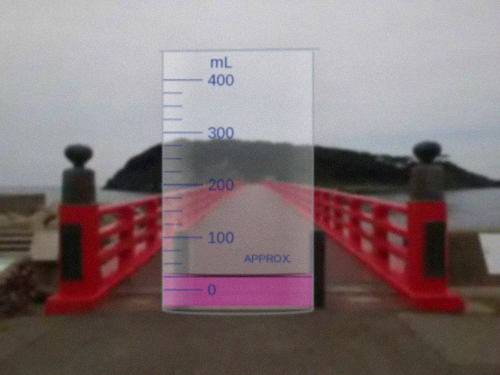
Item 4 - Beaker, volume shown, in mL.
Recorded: 25 mL
